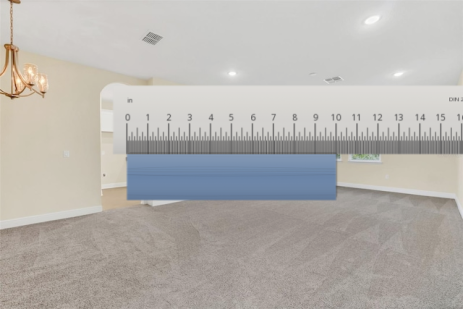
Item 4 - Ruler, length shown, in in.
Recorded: 10 in
